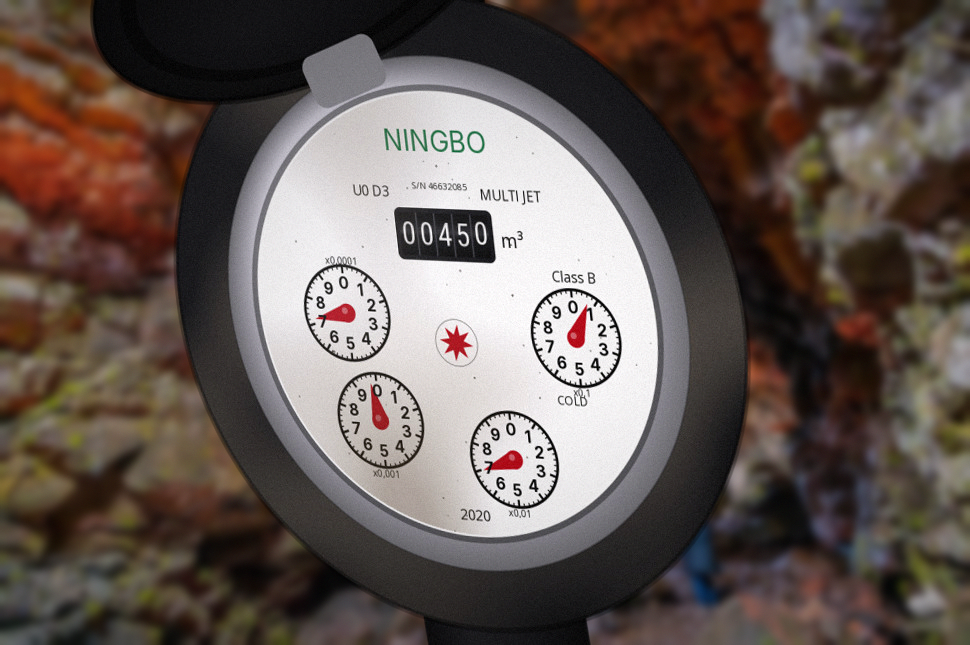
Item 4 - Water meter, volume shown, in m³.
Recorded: 450.0697 m³
